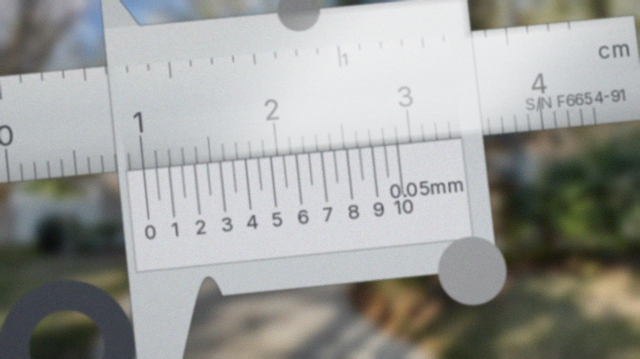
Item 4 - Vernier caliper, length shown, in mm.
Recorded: 10.0 mm
